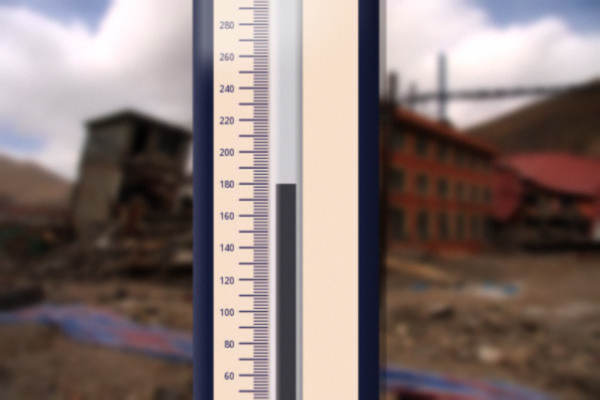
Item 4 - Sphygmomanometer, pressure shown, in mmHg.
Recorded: 180 mmHg
